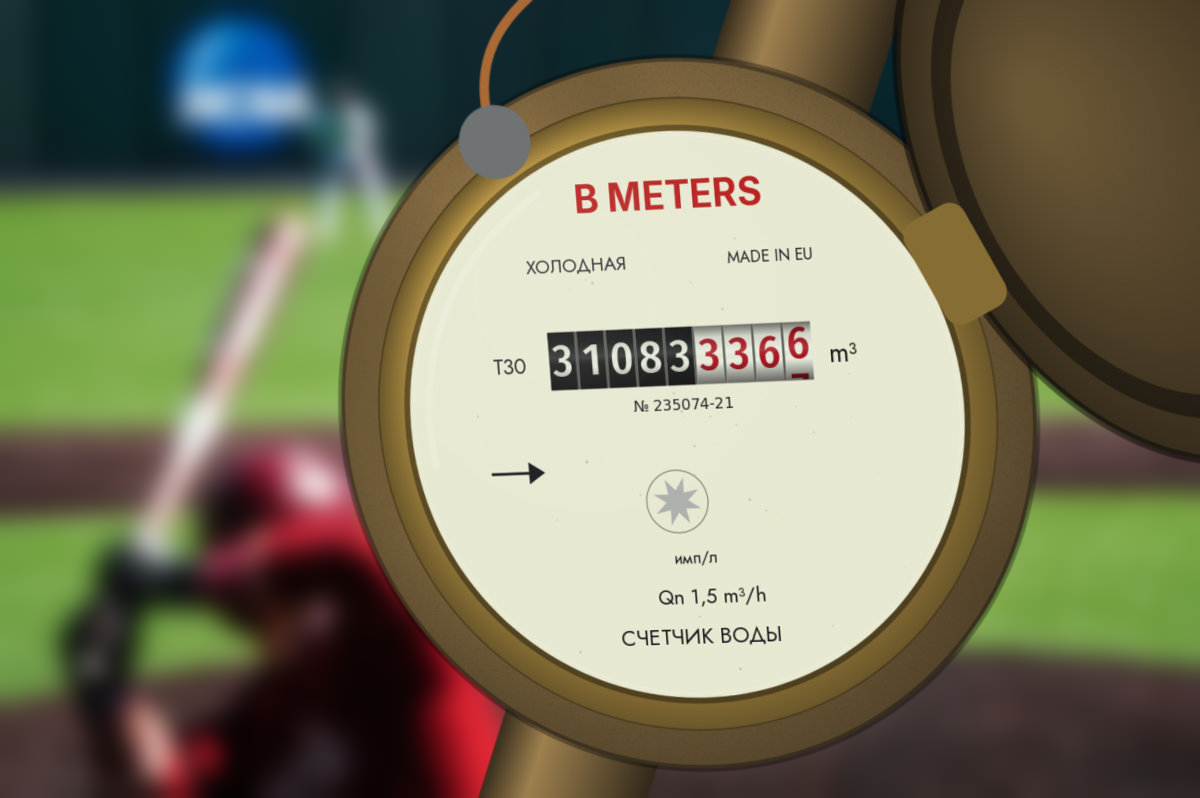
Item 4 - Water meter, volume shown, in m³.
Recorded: 31083.3366 m³
